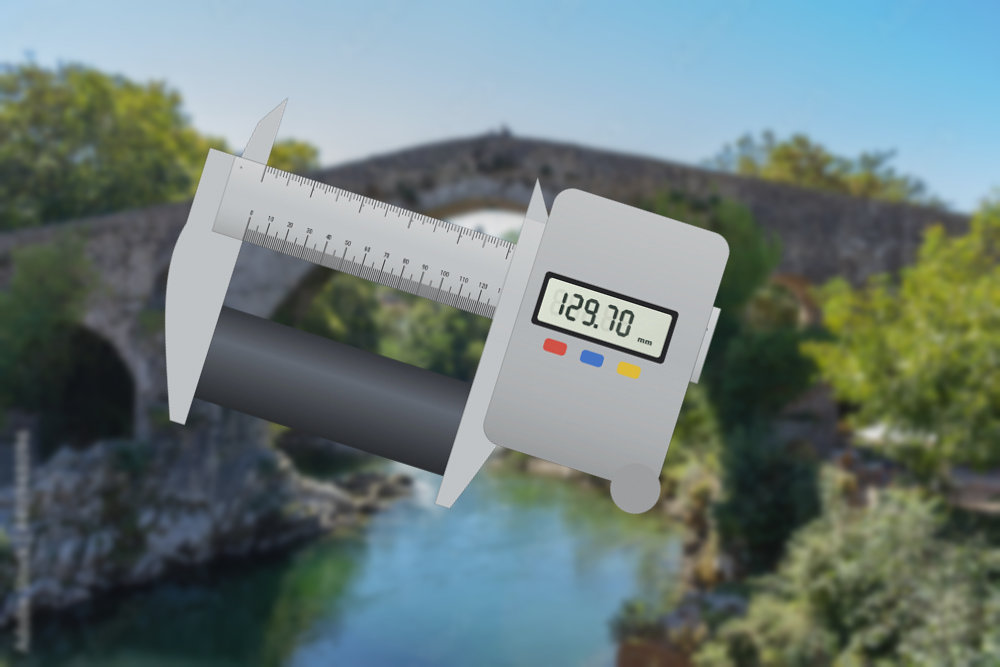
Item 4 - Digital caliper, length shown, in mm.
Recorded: 129.70 mm
